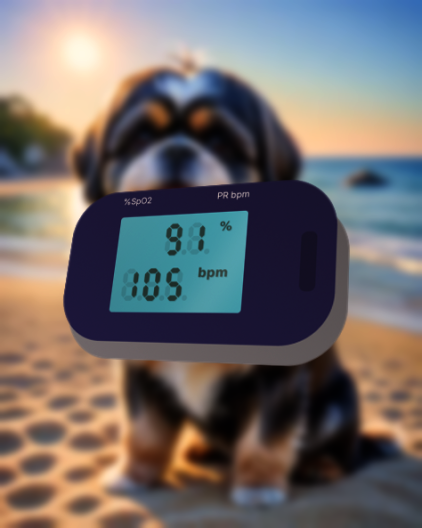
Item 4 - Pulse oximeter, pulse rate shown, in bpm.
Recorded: 105 bpm
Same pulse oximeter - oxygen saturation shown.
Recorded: 91 %
